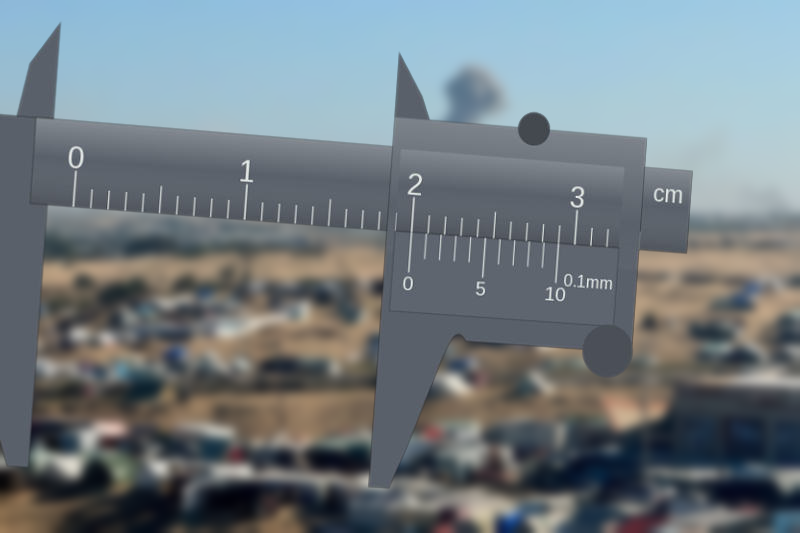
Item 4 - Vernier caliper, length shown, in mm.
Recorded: 20.0 mm
